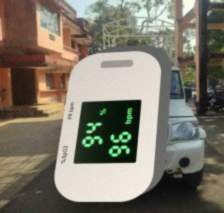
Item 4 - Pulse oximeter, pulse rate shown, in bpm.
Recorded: 96 bpm
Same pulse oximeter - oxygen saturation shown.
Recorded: 94 %
